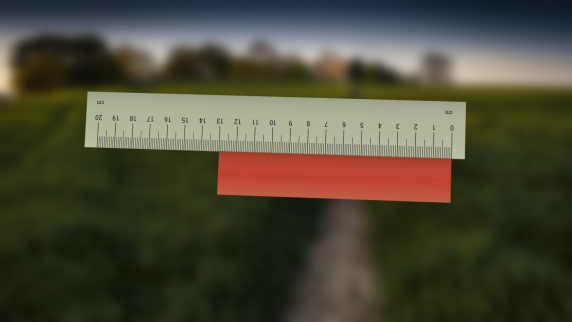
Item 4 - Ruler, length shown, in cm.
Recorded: 13 cm
